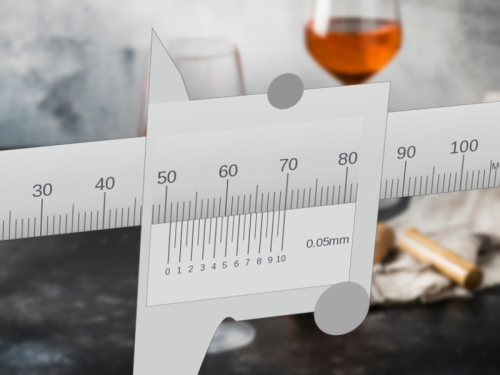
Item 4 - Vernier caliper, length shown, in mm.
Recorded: 51.0 mm
